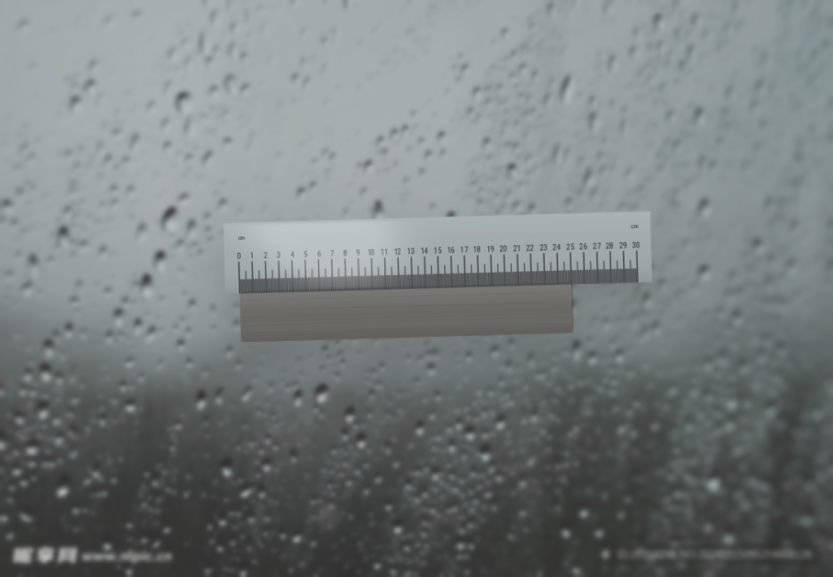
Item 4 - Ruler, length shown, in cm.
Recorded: 25 cm
